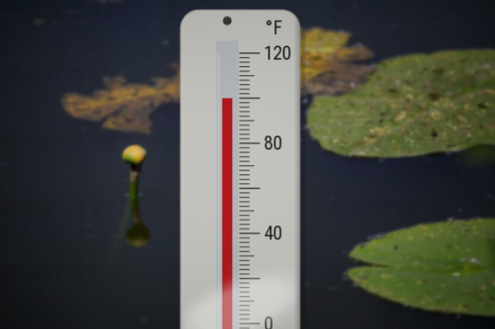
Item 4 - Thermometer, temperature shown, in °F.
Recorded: 100 °F
